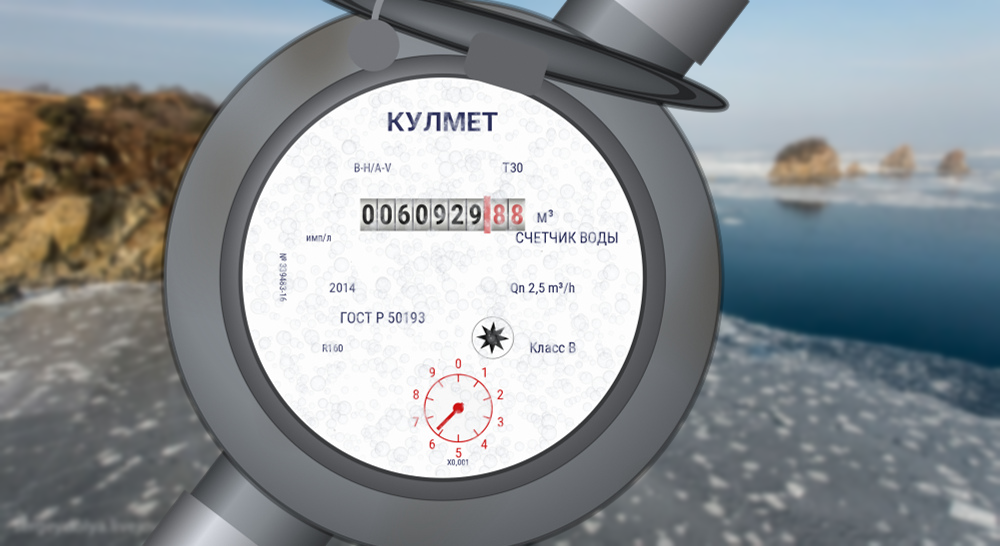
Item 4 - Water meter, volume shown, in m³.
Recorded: 60929.886 m³
